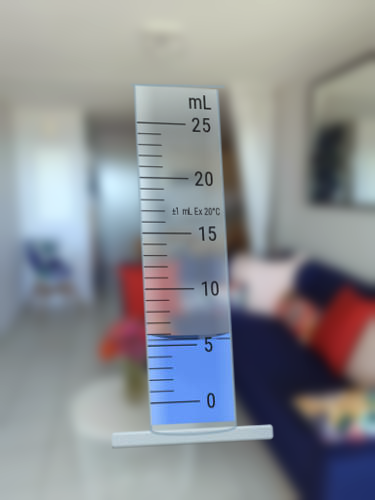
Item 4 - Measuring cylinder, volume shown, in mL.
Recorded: 5.5 mL
